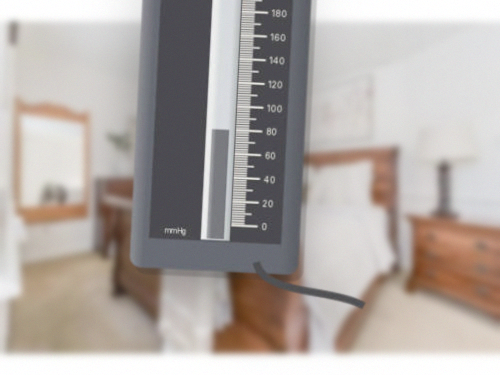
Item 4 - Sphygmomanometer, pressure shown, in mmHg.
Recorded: 80 mmHg
